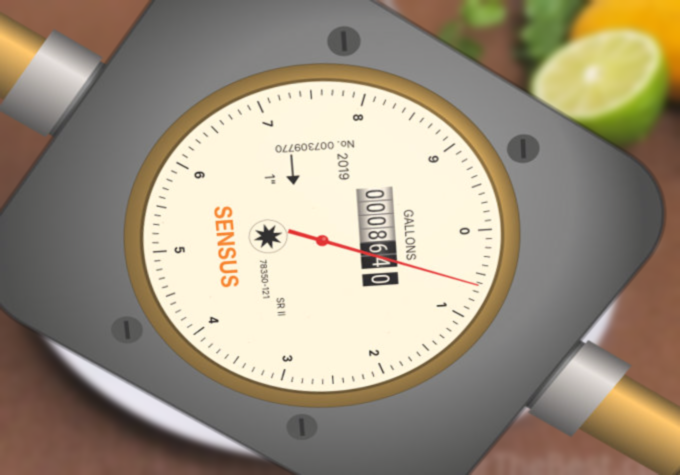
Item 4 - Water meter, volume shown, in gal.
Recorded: 8640.6 gal
